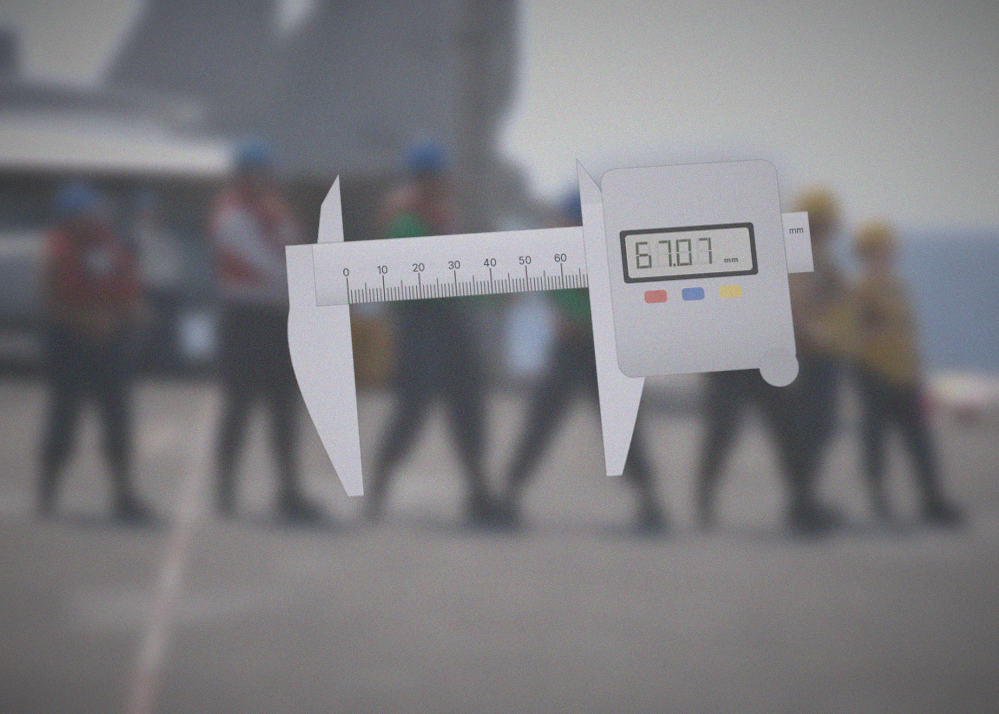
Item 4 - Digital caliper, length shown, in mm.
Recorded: 67.07 mm
